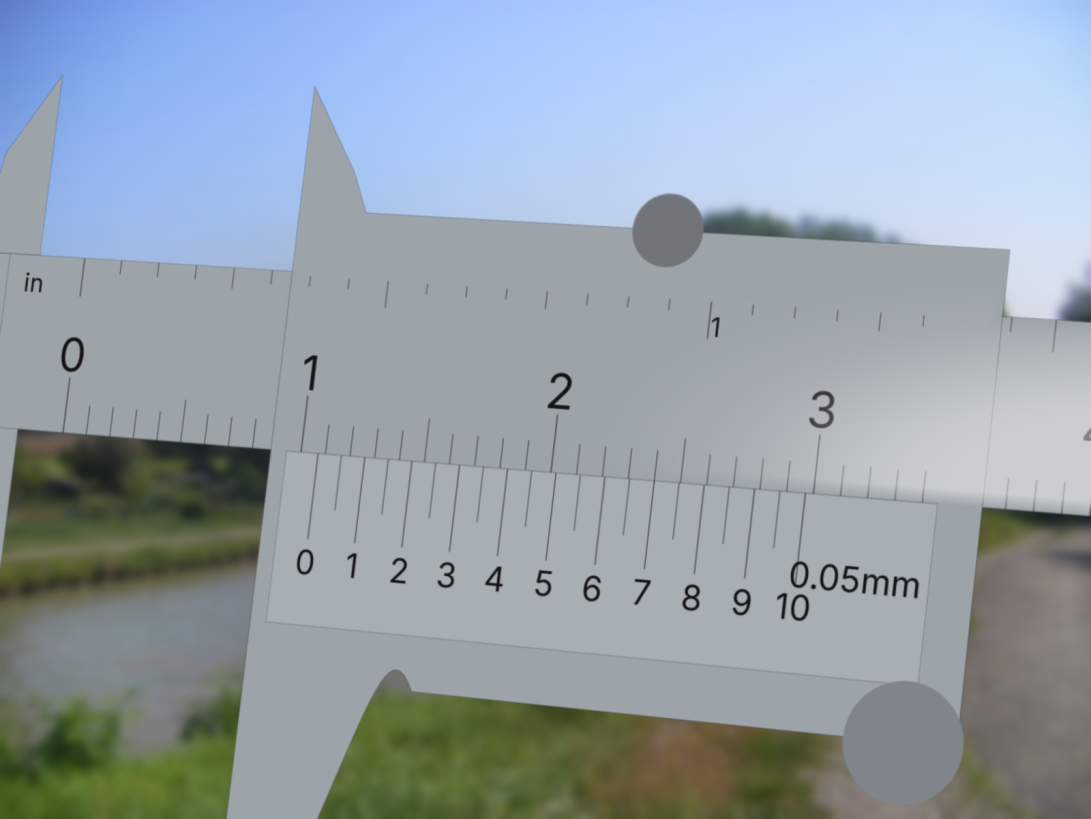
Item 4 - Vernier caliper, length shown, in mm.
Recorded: 10.70 mm
